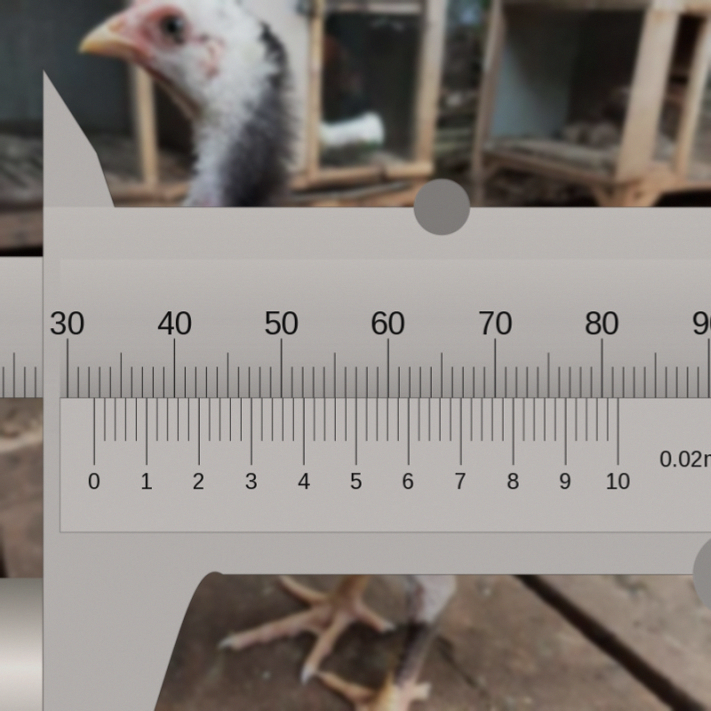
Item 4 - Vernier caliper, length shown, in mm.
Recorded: 32.5 mm
